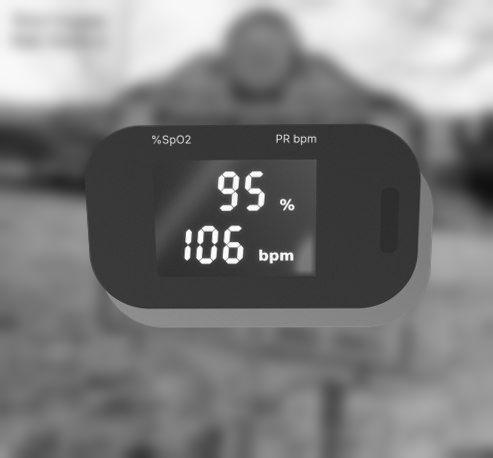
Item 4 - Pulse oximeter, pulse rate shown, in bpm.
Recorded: 106 bpm
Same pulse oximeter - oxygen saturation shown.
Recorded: 95 %
